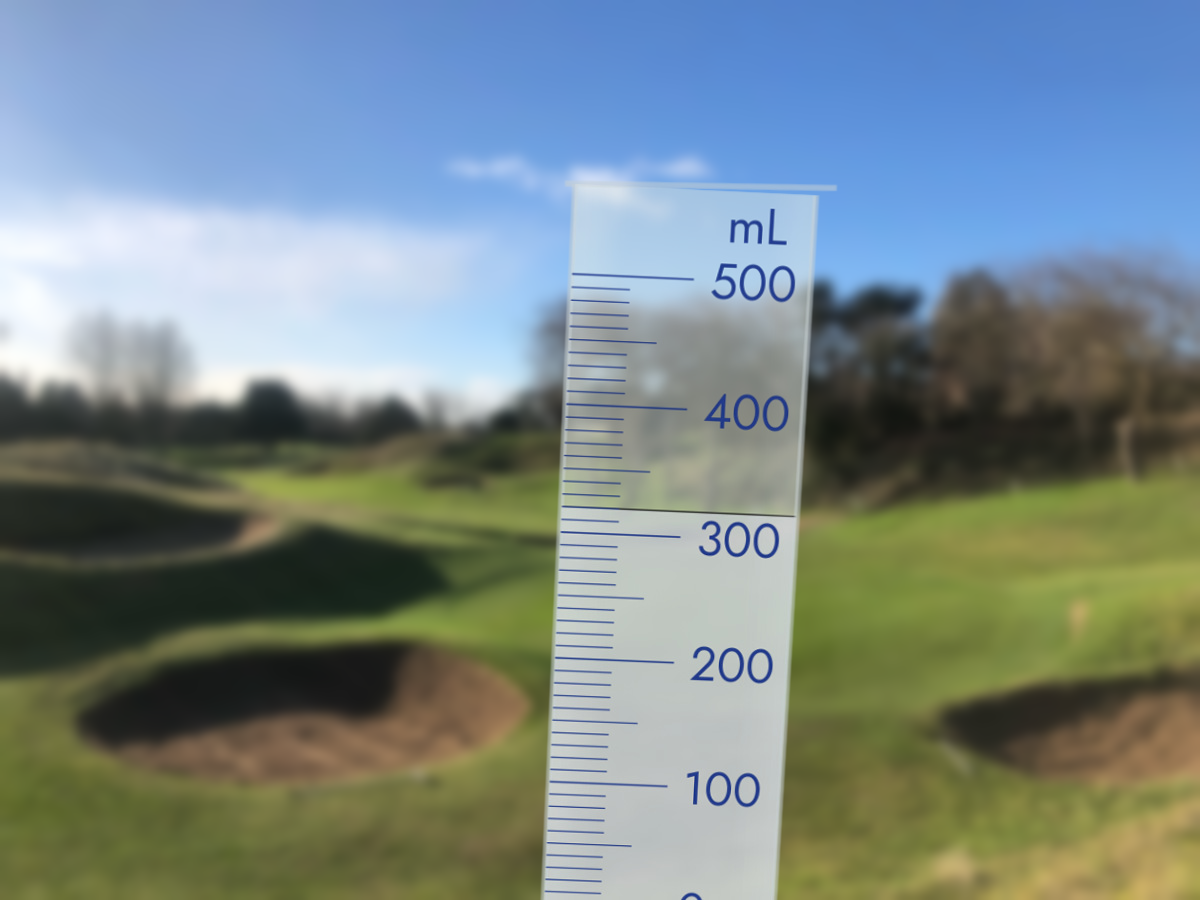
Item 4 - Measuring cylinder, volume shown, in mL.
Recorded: 320 mL
